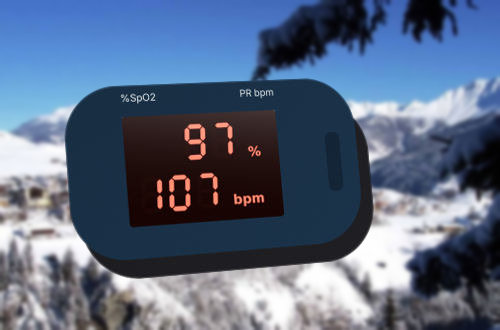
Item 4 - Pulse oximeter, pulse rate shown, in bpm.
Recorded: 107 bpm
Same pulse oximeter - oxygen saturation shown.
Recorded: 97 %
